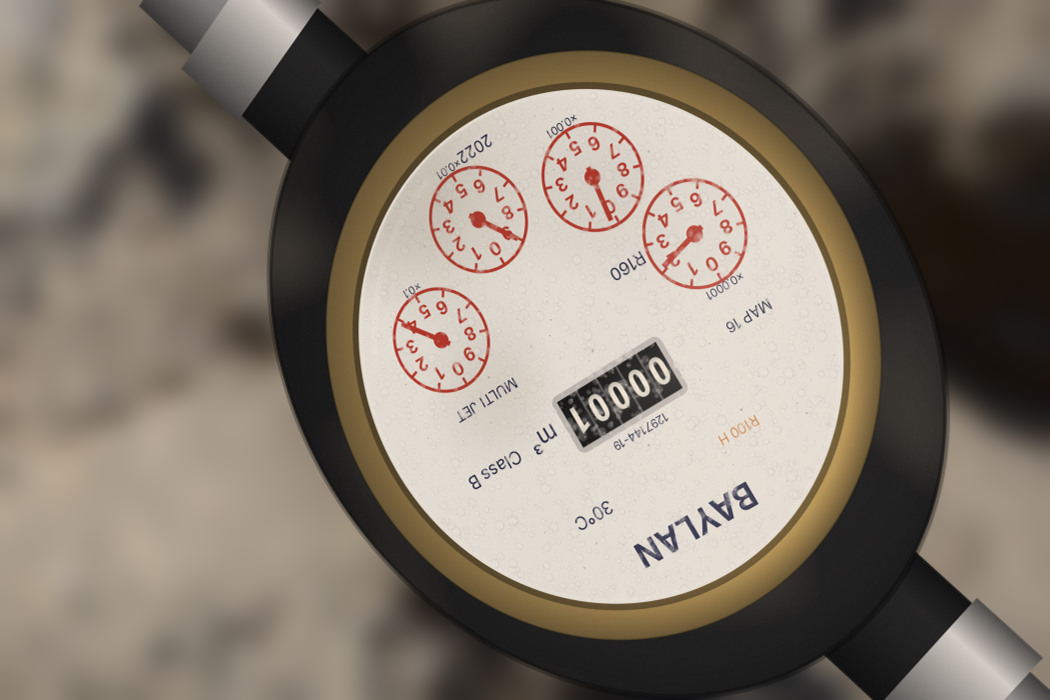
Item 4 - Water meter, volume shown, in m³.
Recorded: 1.3902 m³
